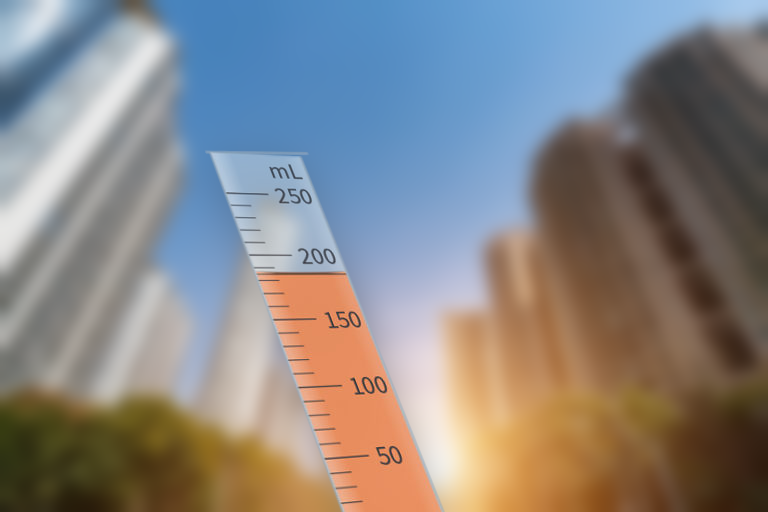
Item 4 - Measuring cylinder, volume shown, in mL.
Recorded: 185 mL
